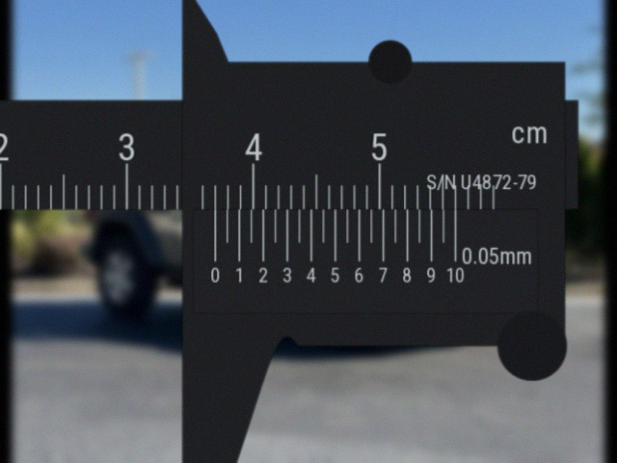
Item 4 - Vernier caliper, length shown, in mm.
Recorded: 37.0 mm
